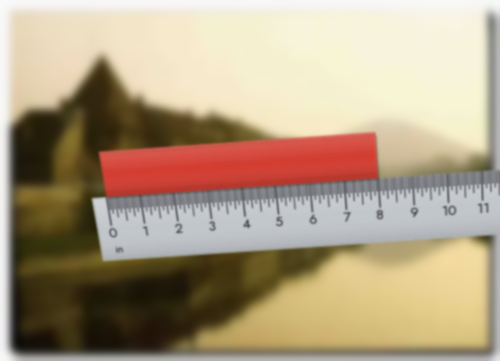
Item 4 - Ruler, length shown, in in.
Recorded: 8 in
